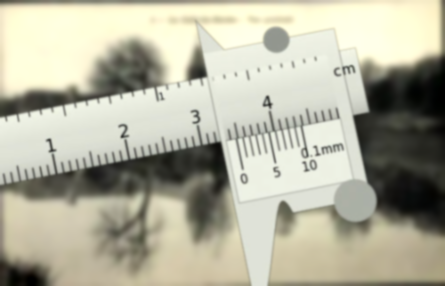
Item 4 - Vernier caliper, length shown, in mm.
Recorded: 34.8 mm
